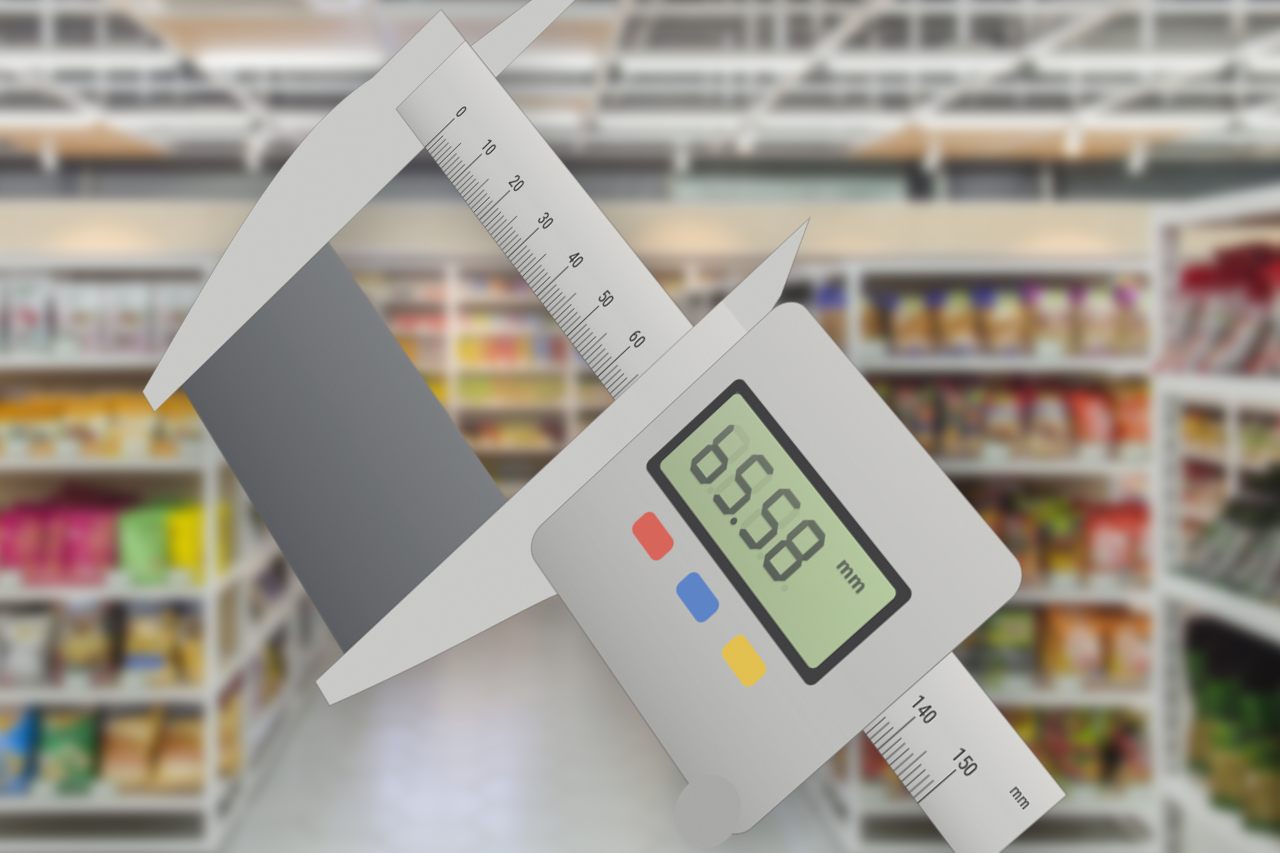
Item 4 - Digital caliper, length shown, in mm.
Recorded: 65.58 mm
